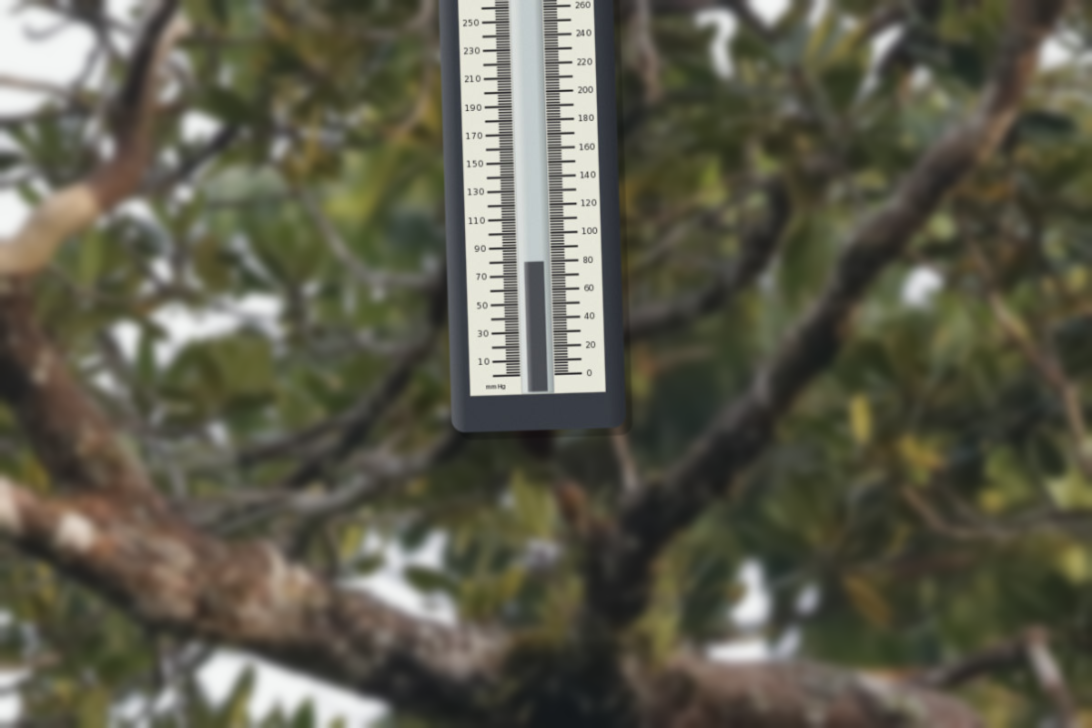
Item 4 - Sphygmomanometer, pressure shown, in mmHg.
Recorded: 80 mmHg
